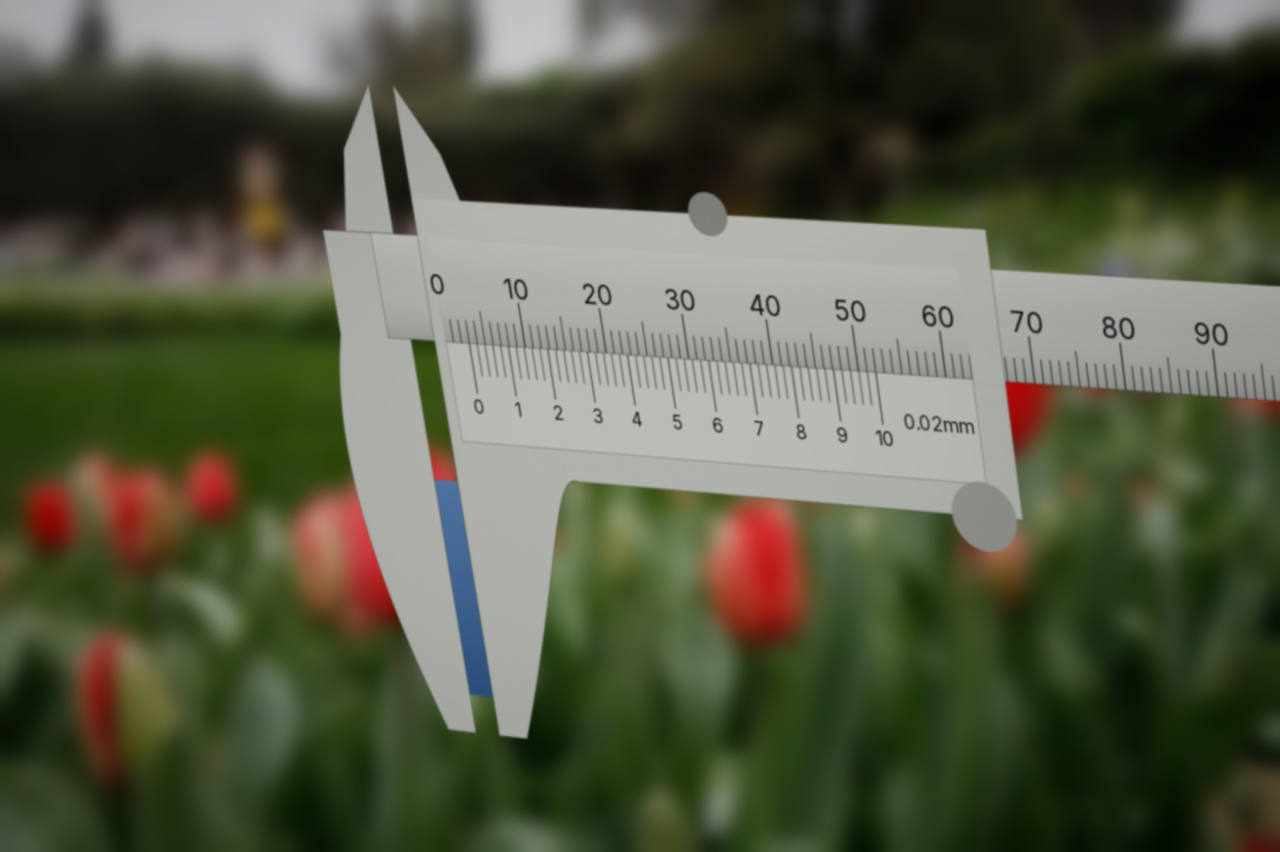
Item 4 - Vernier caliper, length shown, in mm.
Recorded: 3.0 mm
